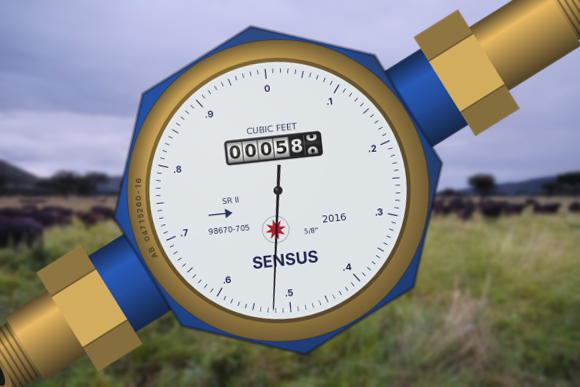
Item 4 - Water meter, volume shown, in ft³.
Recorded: 588.52 ft³
